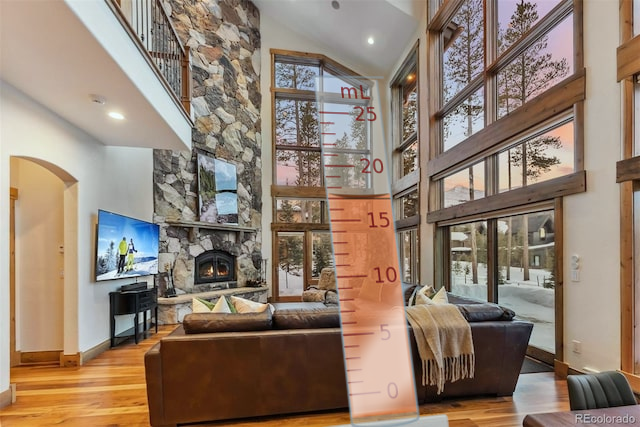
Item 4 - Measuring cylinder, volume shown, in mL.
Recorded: 17 mL
